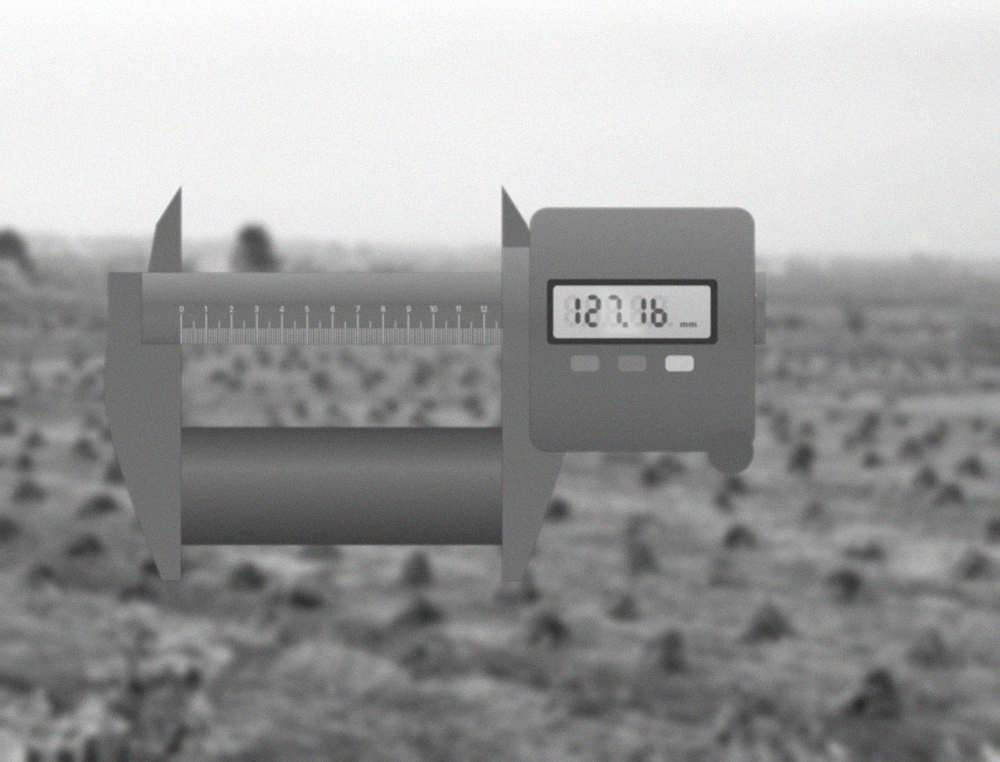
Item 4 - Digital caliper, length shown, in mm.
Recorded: 127.16 mm
